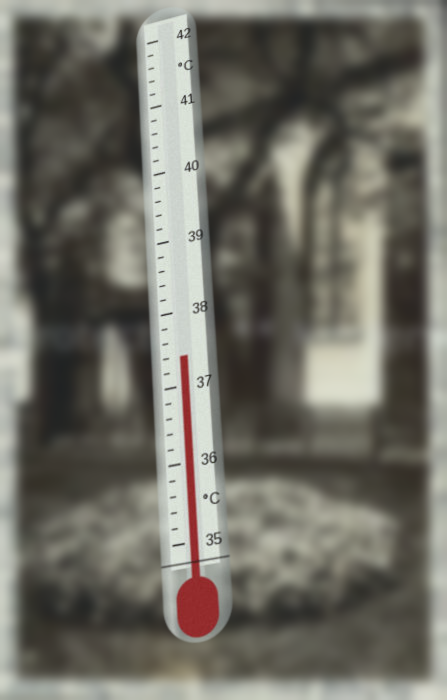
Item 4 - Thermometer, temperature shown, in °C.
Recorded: 37.4 °C
